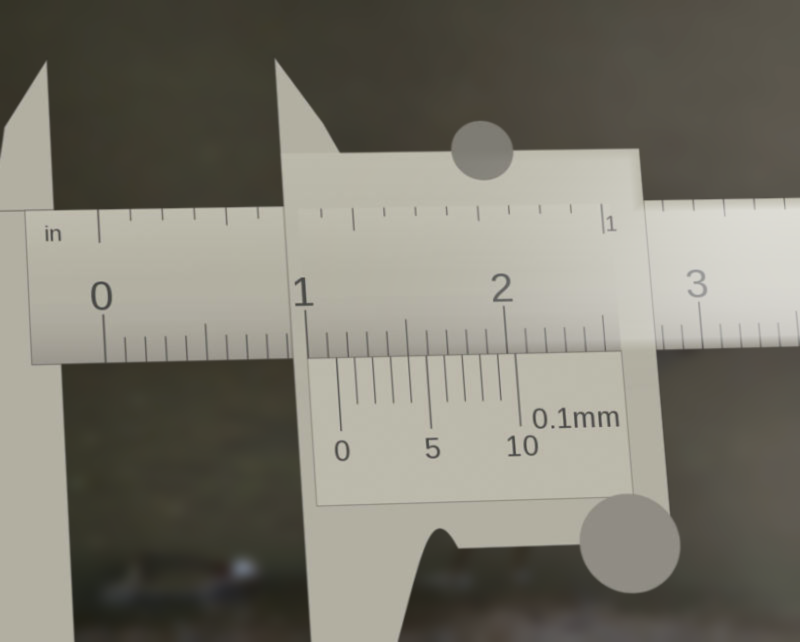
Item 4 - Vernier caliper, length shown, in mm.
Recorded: 11.4 mm
